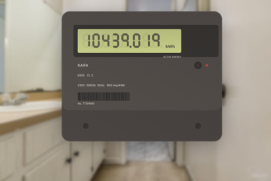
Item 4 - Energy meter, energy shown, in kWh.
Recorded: 10439.019 kWh
